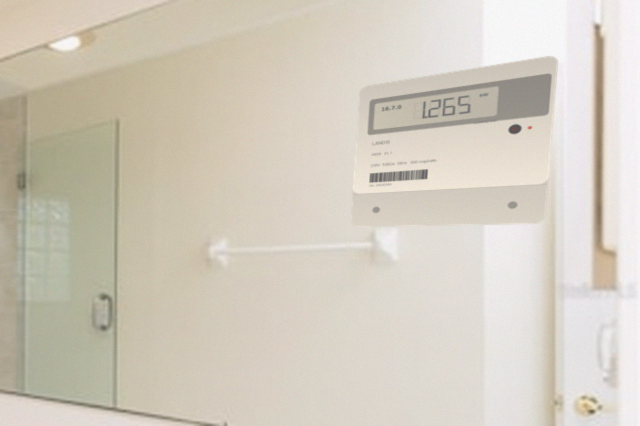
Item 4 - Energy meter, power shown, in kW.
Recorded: 1.265 kW
